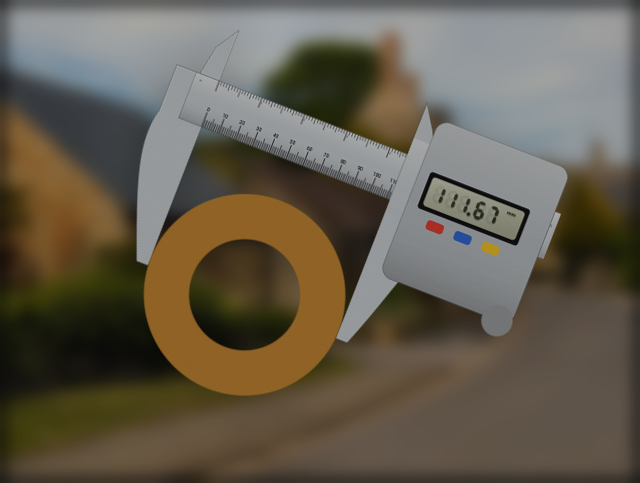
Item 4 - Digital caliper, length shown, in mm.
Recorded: 111.67 mm
